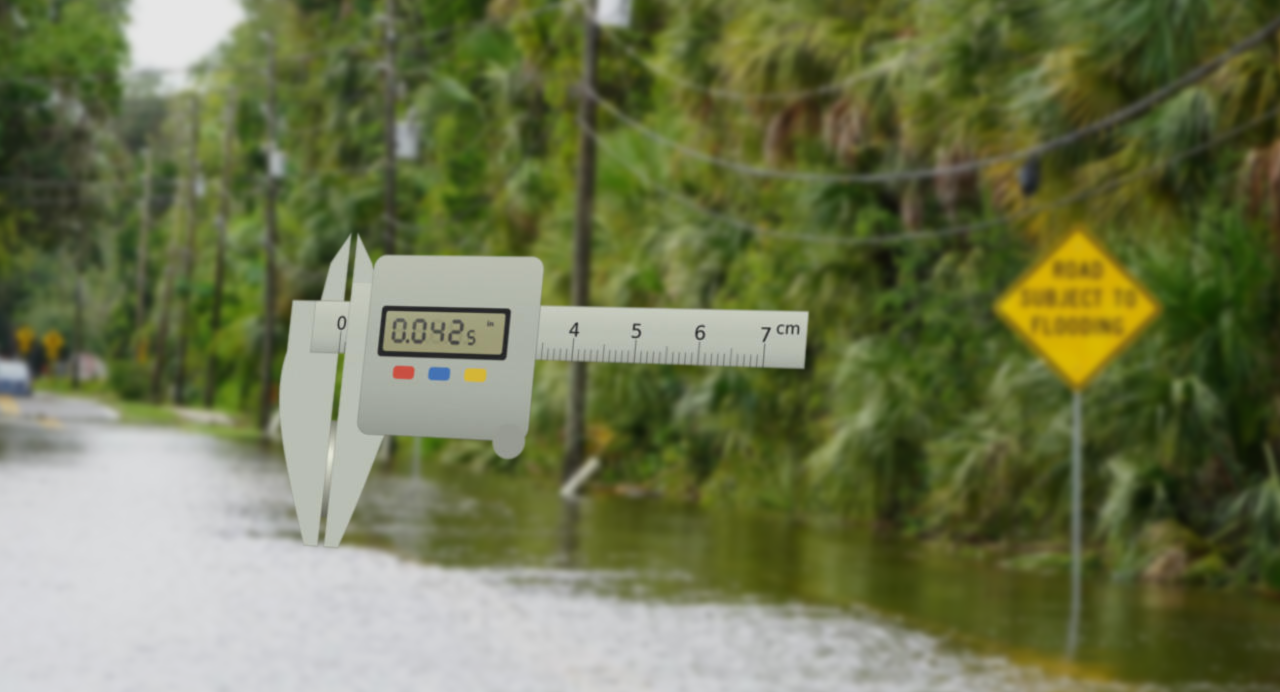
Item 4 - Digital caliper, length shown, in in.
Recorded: 0.0425 in
